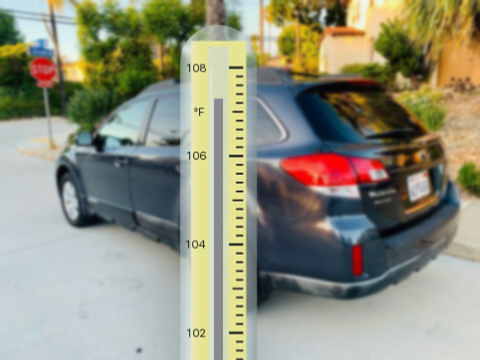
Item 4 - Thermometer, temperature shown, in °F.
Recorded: 107.3 °F
